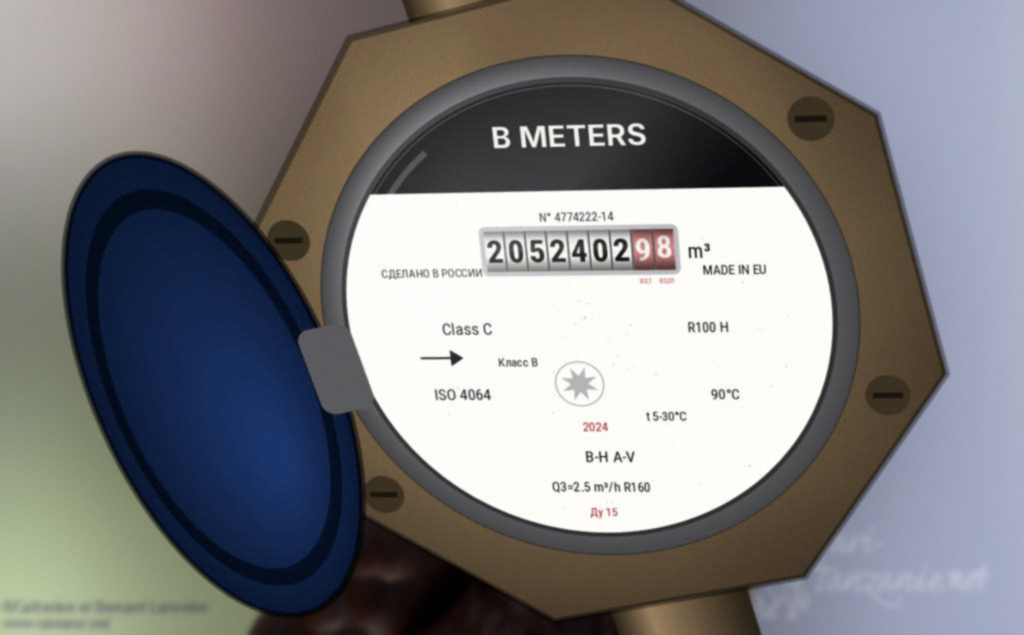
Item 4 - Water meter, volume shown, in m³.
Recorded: 2052402.98 m³
